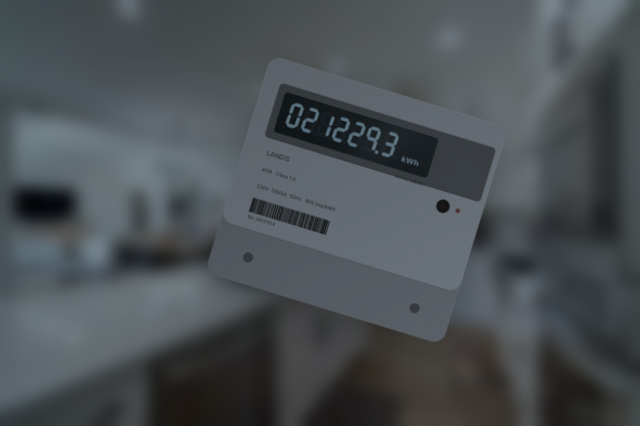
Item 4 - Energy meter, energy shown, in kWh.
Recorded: 21229.3 kWh
